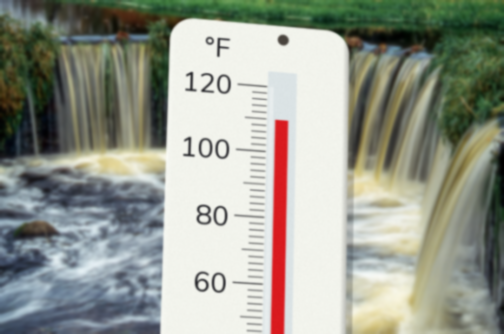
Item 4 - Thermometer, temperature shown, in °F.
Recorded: 110 °F
